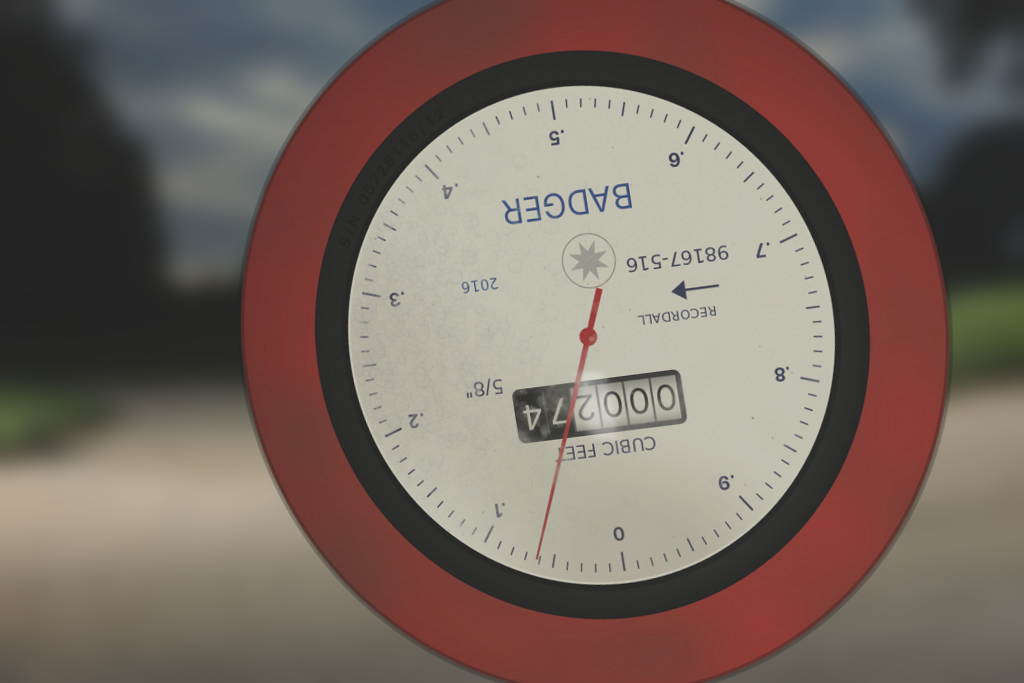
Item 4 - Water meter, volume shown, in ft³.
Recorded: 274.06 ft³
